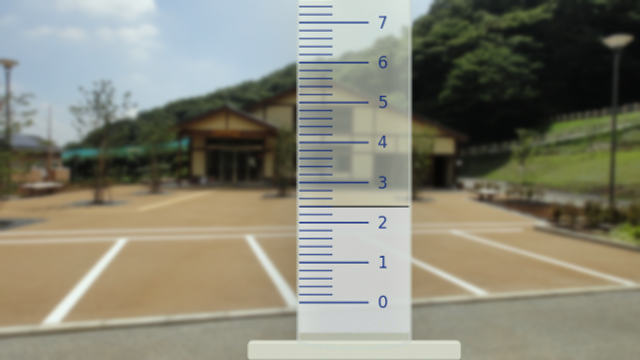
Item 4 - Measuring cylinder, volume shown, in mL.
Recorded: 2.4 mL
